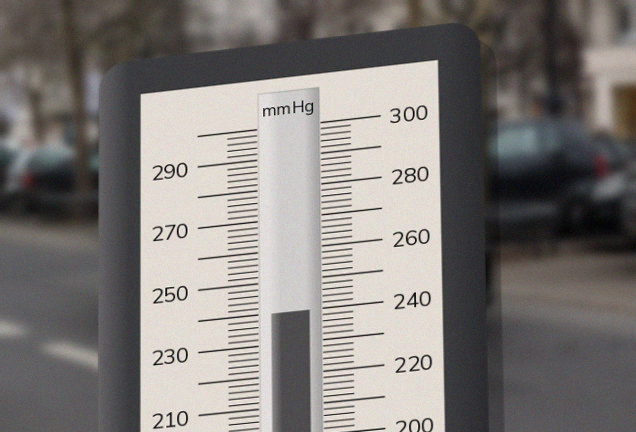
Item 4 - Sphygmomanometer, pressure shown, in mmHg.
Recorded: 240 mmHg
